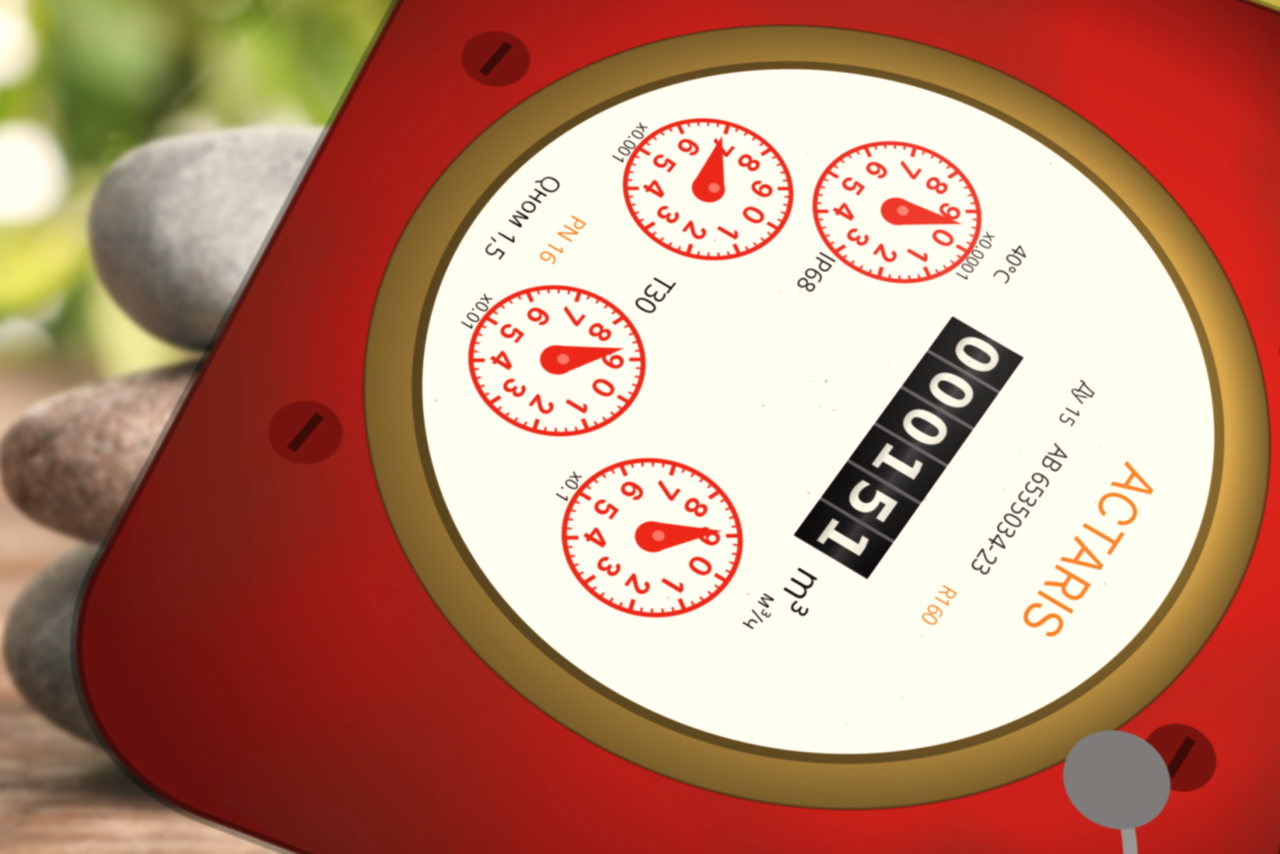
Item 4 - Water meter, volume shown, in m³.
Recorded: 151.8869 m³
